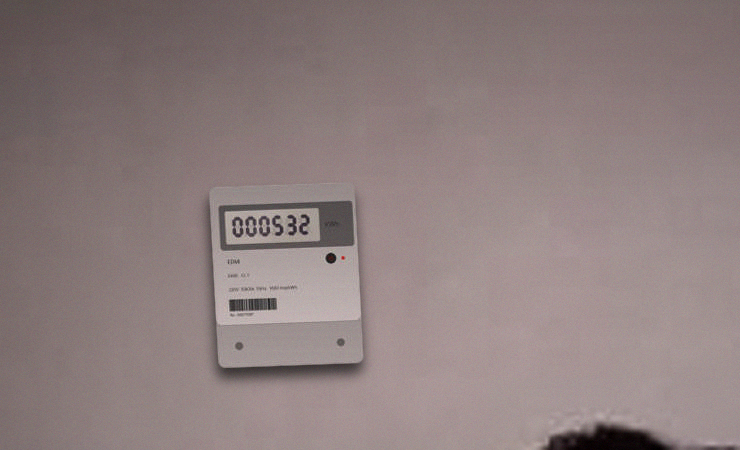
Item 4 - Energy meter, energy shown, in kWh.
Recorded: 532 kWh
